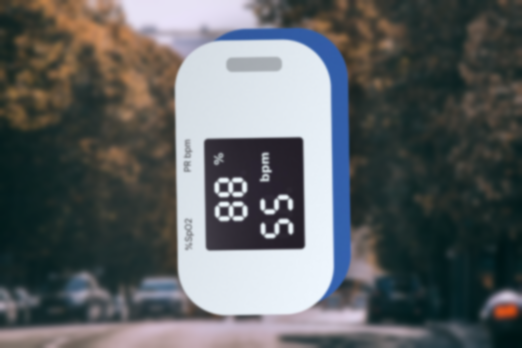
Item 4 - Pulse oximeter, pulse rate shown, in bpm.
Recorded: 55 bpm
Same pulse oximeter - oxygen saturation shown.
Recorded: 88 %
